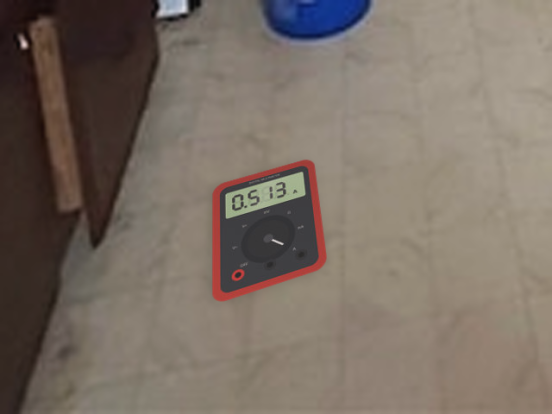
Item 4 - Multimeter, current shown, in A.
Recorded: 0.513 A
